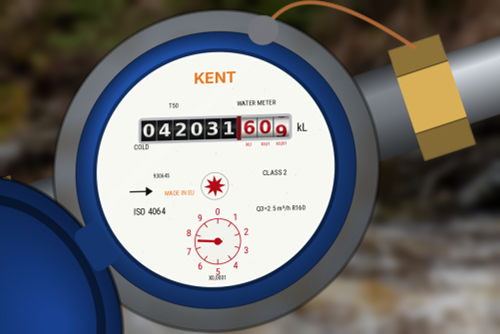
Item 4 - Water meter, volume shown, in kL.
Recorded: 42031.6087 kL
